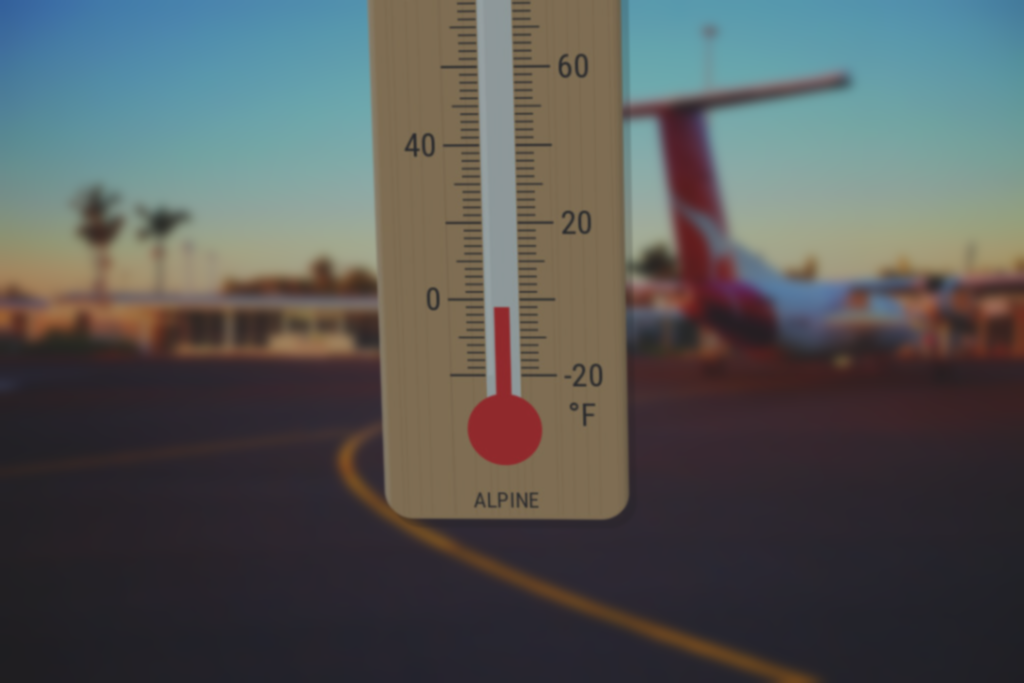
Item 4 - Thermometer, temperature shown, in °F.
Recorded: -2 °F
